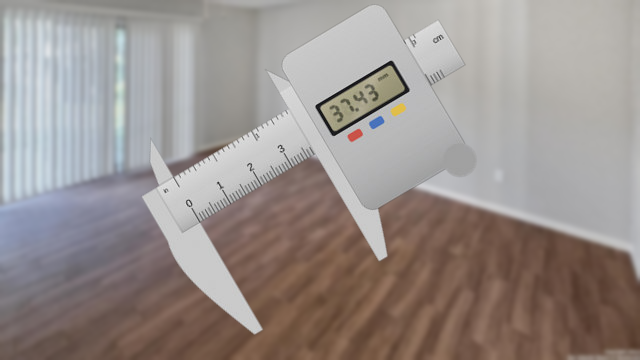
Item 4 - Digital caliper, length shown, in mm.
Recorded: 37.43 mm
